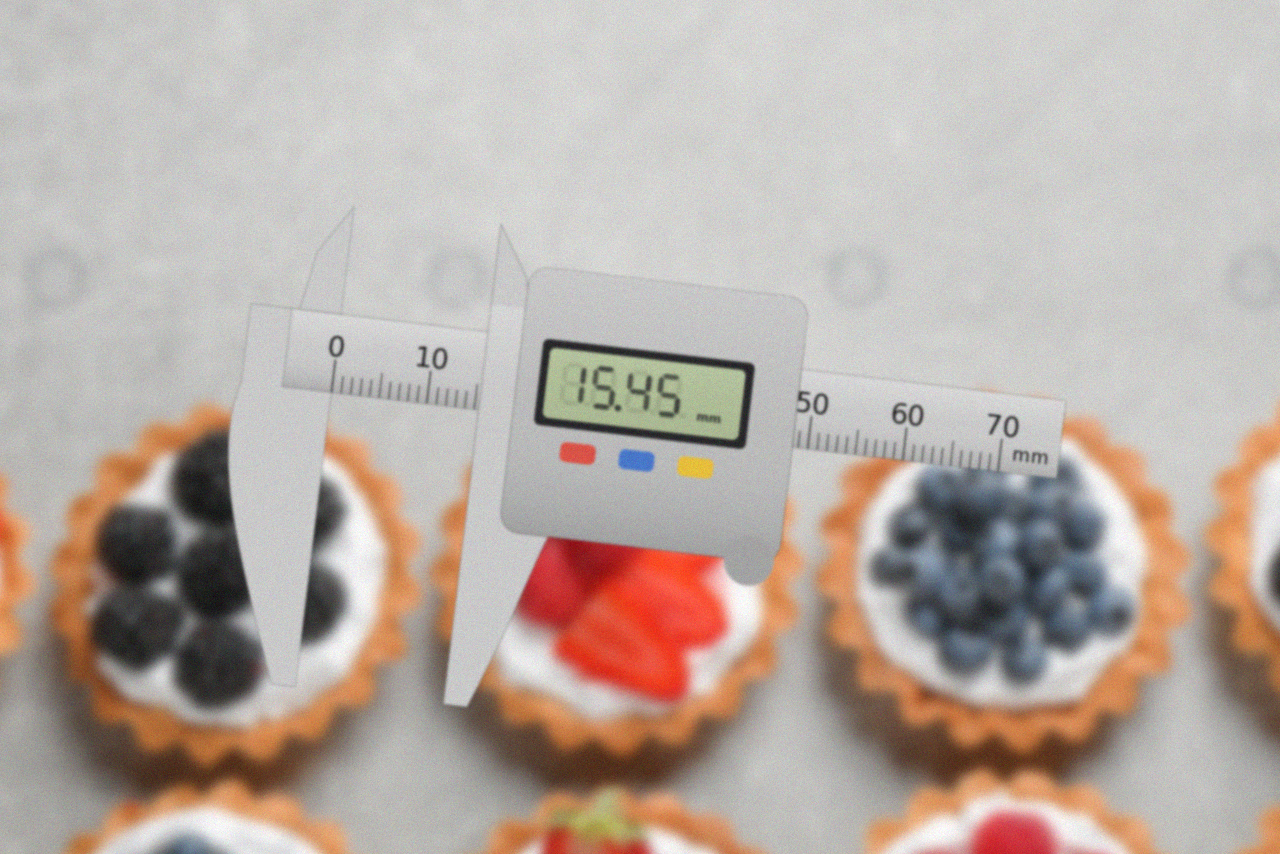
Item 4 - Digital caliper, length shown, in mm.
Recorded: 15.45 mm
